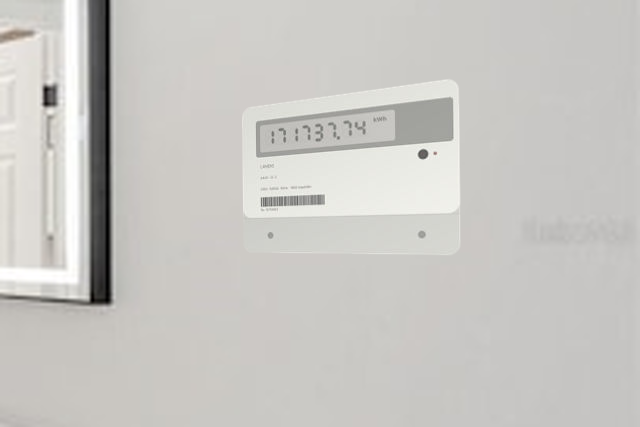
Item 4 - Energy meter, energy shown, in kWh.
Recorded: 171737.74 kWh
